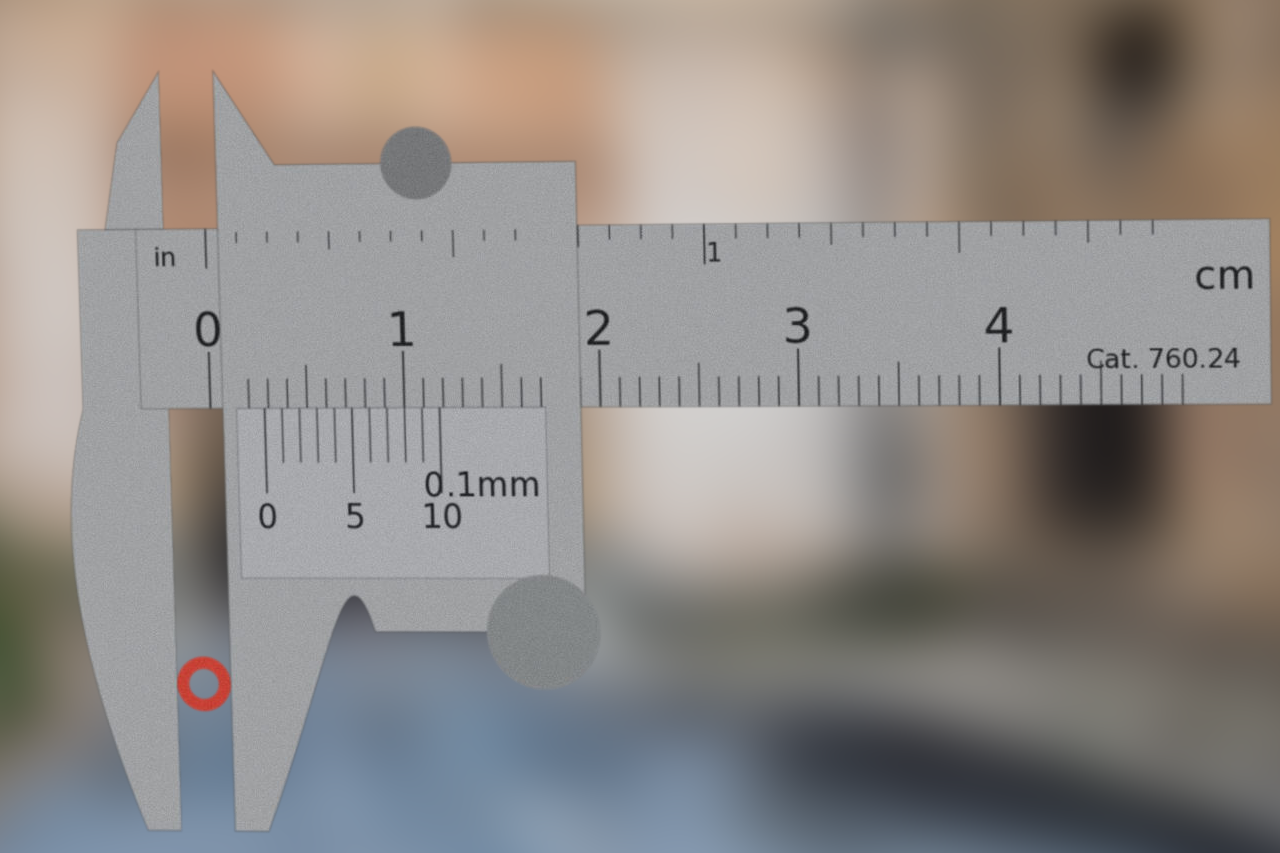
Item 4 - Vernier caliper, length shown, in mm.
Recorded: 2.8 mm
